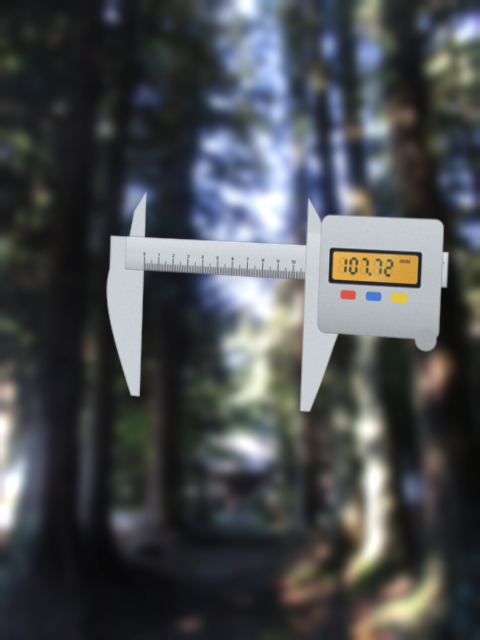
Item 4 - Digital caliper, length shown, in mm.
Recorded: 107.72 mm
